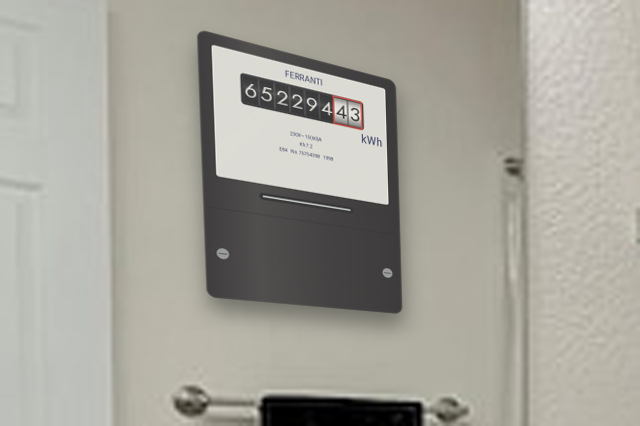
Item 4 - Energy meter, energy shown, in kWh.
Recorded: 652294.43 kWh
